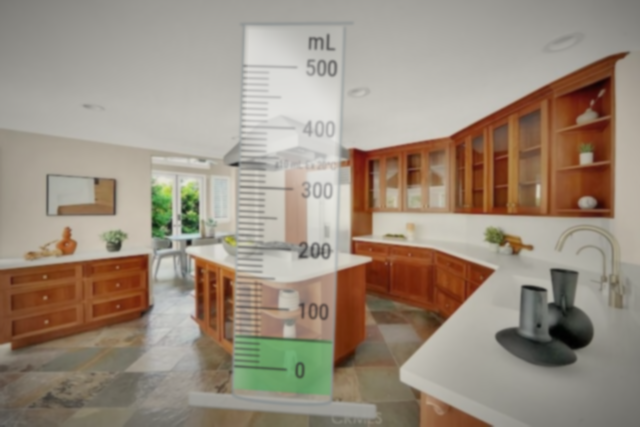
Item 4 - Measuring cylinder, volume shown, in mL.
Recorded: 50 mL
